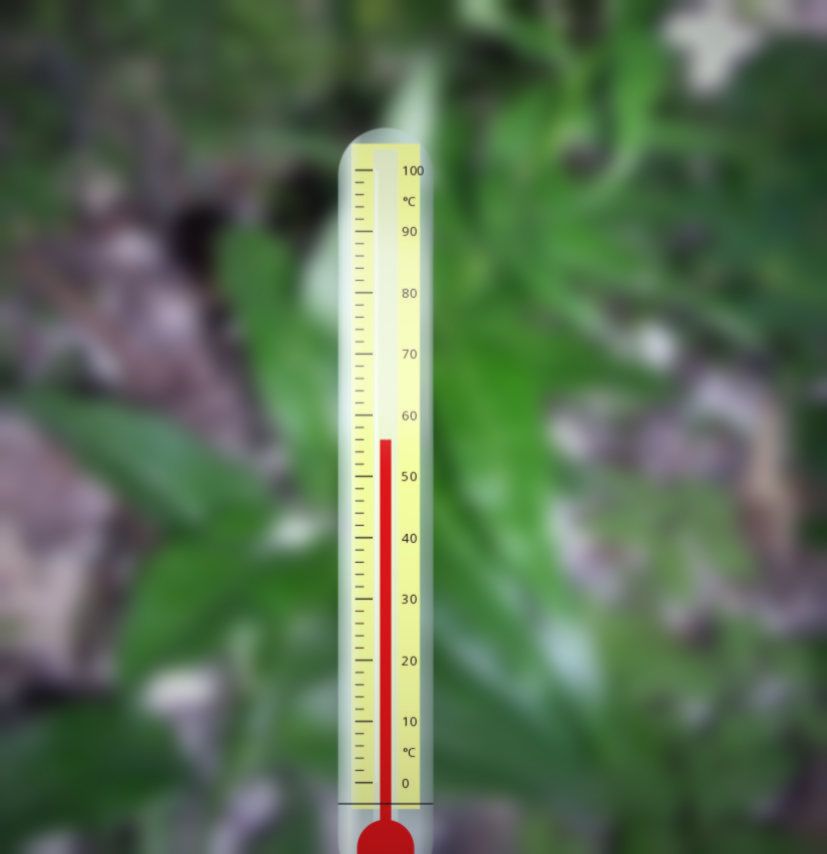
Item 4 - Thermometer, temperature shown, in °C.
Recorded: 56 °C
